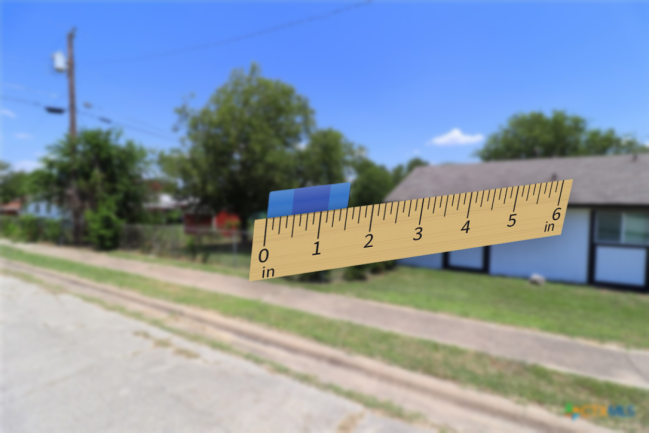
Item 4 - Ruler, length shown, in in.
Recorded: 1.5 in
